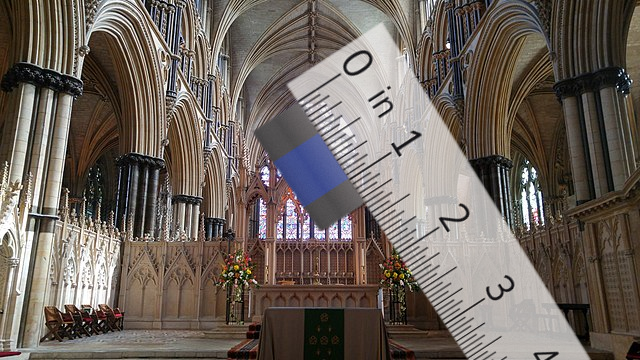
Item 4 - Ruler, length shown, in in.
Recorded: 1.3125 in
